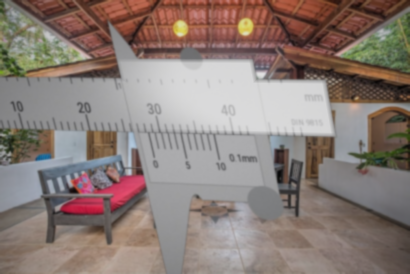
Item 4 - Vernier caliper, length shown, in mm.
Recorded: 28.4 mm
